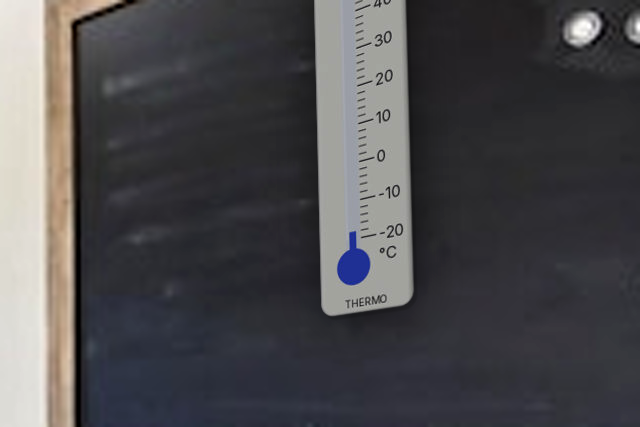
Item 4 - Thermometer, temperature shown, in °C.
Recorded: -18 °C
